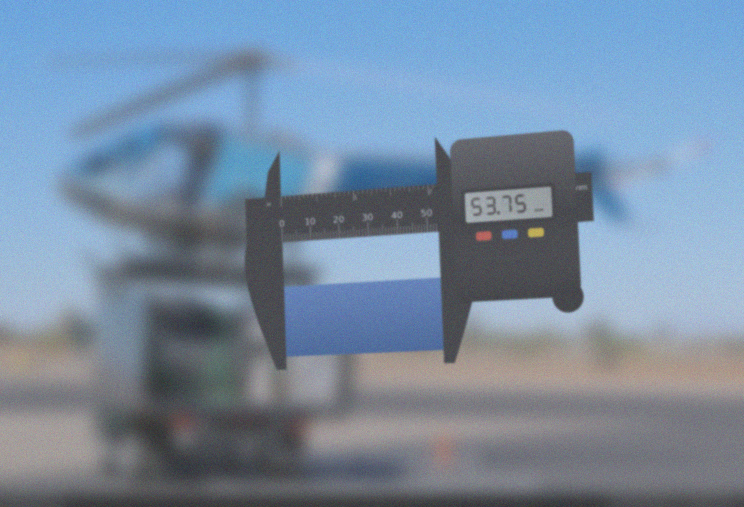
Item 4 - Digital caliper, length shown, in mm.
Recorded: 53.75 mm
